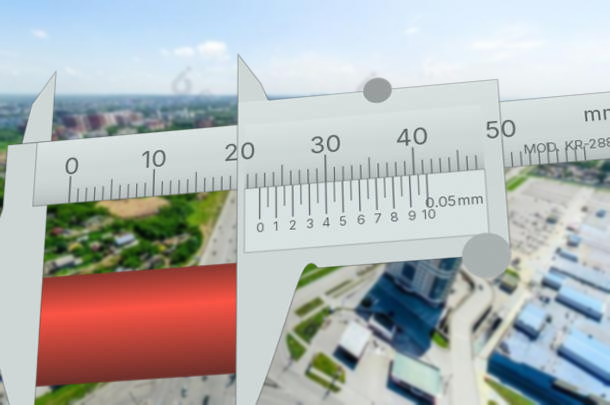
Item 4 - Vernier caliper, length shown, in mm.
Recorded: 22.4 mm
